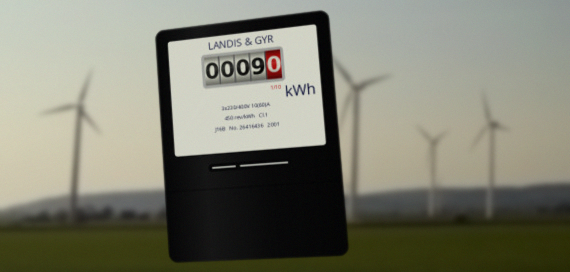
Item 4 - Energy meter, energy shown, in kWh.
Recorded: 9.0 kWh
